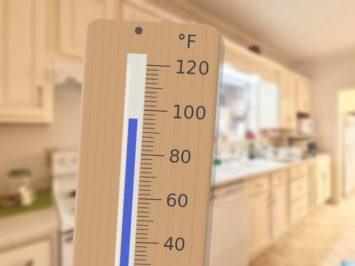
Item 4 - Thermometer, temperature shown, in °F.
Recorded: 96 °F
